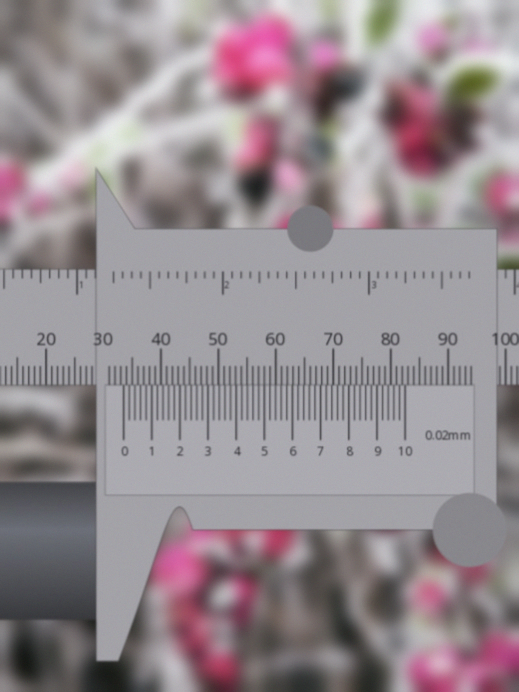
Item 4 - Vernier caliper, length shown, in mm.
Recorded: 33.5 mm
